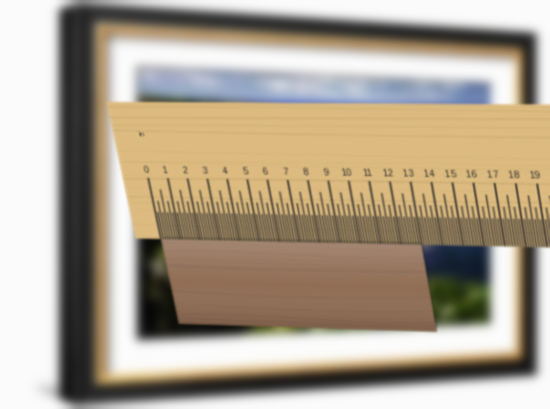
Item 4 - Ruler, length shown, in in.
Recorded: 13 in
